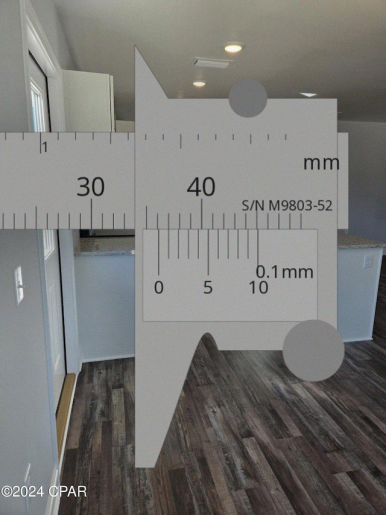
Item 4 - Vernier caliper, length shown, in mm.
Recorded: 36.1 mm
